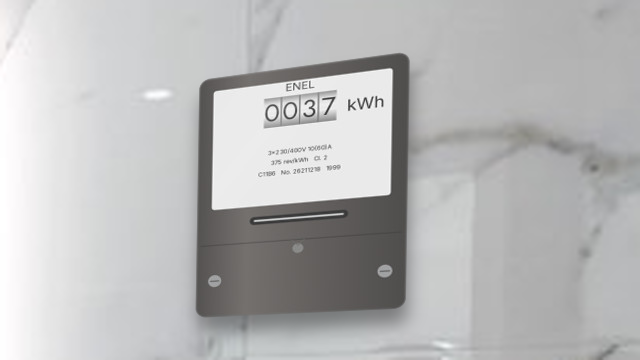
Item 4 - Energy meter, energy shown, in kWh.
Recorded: 37 kWh
